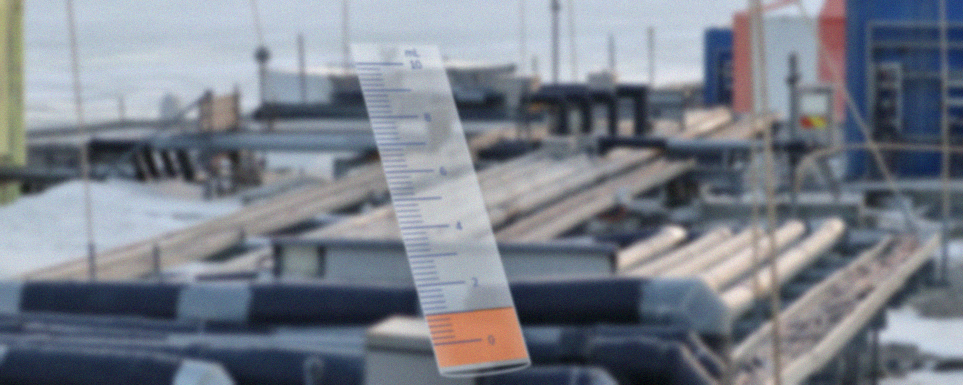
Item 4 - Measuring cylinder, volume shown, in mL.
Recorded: 1 mL
